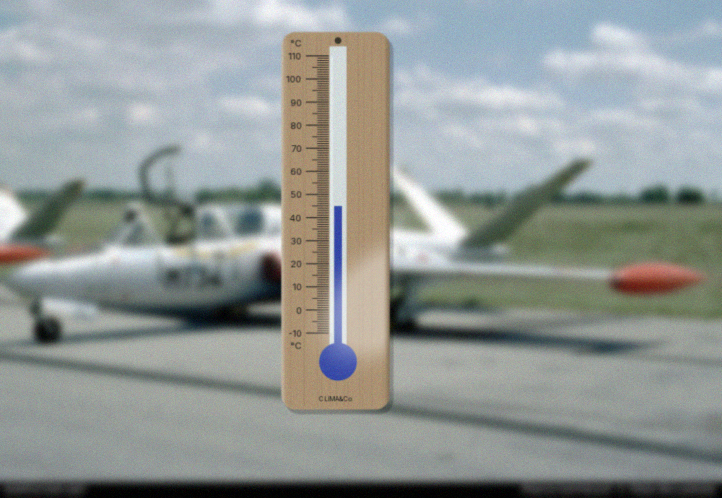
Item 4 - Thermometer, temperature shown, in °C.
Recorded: 45 °C
